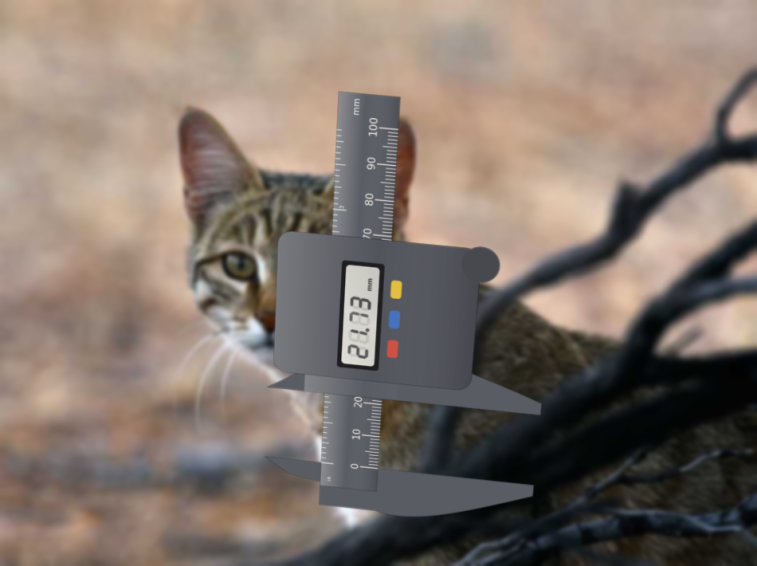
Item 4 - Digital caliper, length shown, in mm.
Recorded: 21.73 mm
